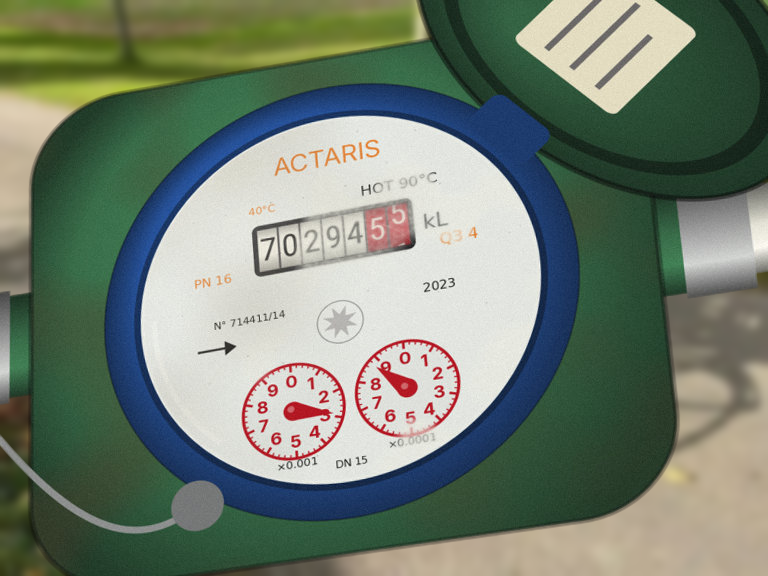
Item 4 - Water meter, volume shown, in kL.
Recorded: 70294.5528 kL
